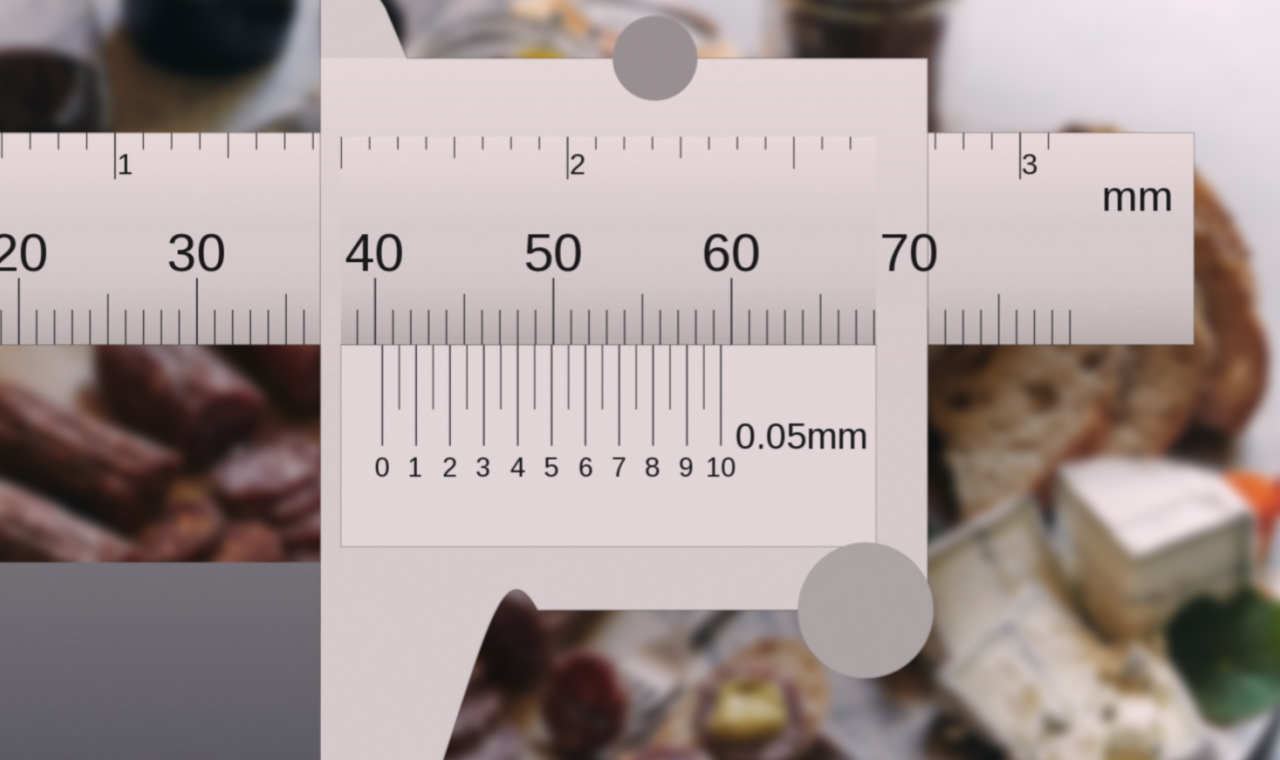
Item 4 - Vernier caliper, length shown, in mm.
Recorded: 40.4 mm
